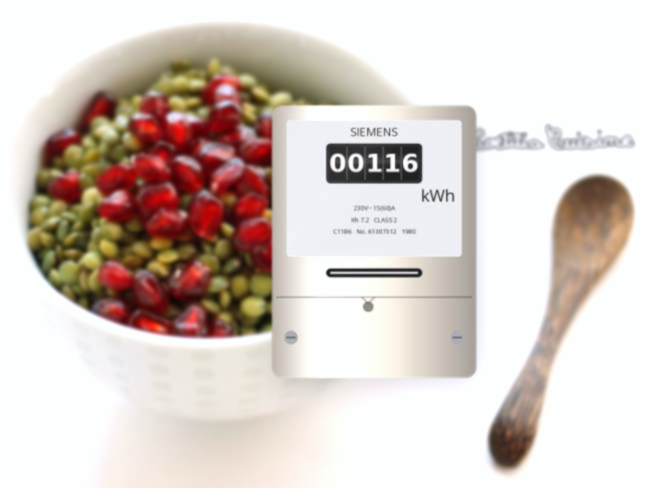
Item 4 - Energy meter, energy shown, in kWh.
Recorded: 116 kWh
